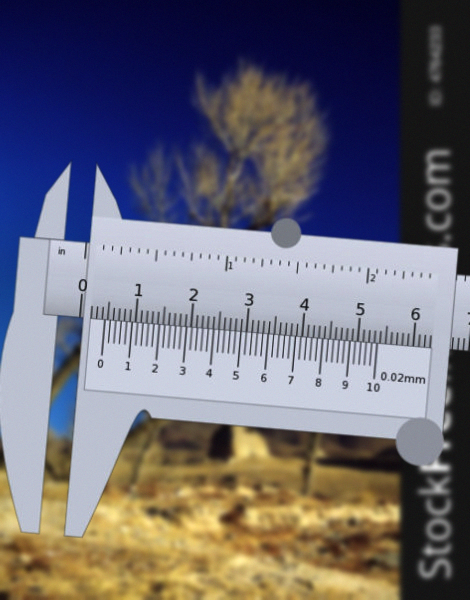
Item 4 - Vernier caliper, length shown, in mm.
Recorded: 4.5 mm
